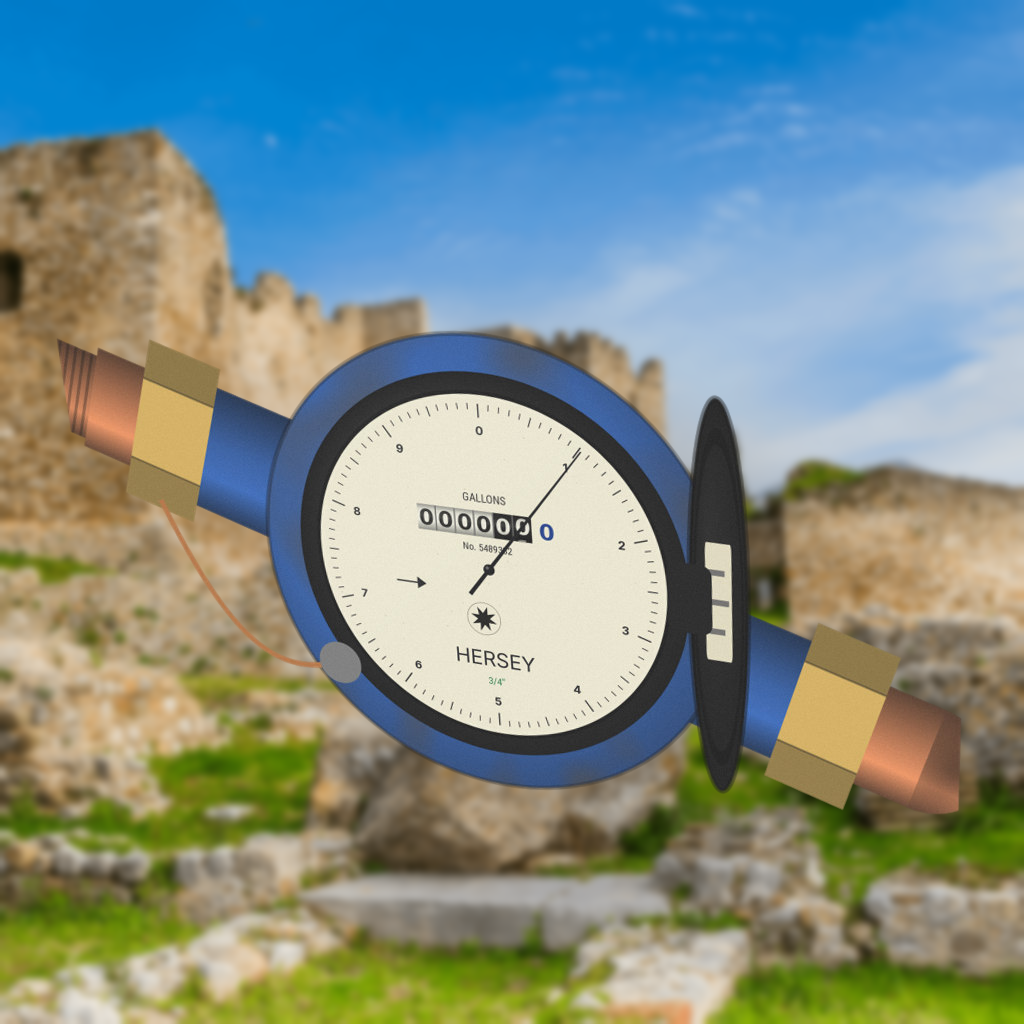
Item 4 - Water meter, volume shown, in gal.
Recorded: 1.0 gal
